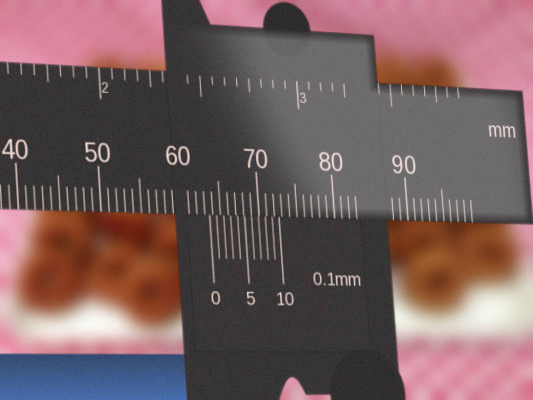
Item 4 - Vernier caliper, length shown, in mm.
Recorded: 63.6 mm
